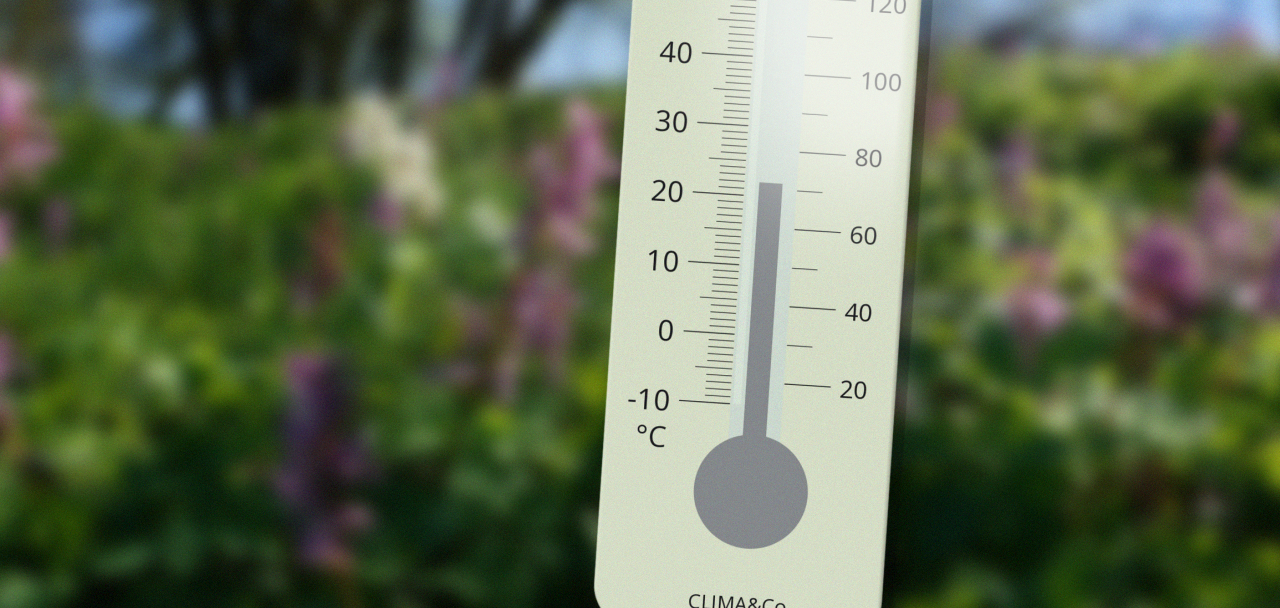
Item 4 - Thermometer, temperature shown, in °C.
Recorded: 22 °C
